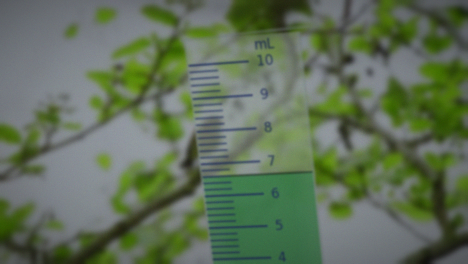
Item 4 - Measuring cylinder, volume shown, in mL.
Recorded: 6.6 mL
